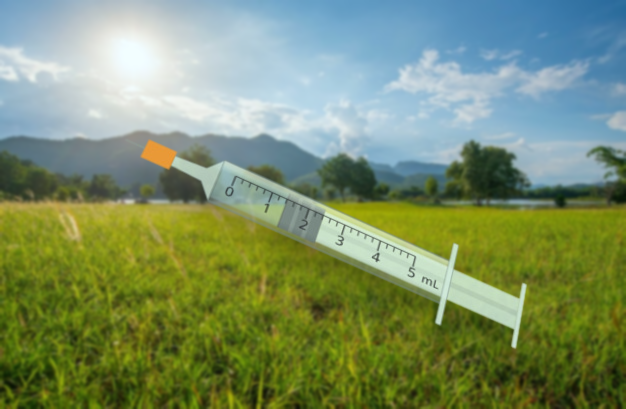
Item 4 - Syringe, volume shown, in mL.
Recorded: 1.4 mL
